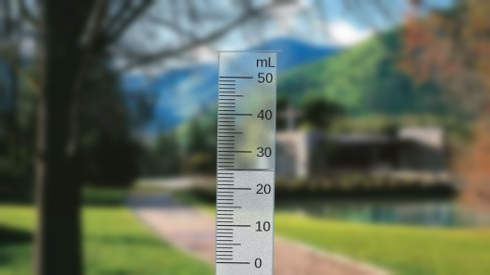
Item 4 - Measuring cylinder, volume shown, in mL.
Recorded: 25 mL
